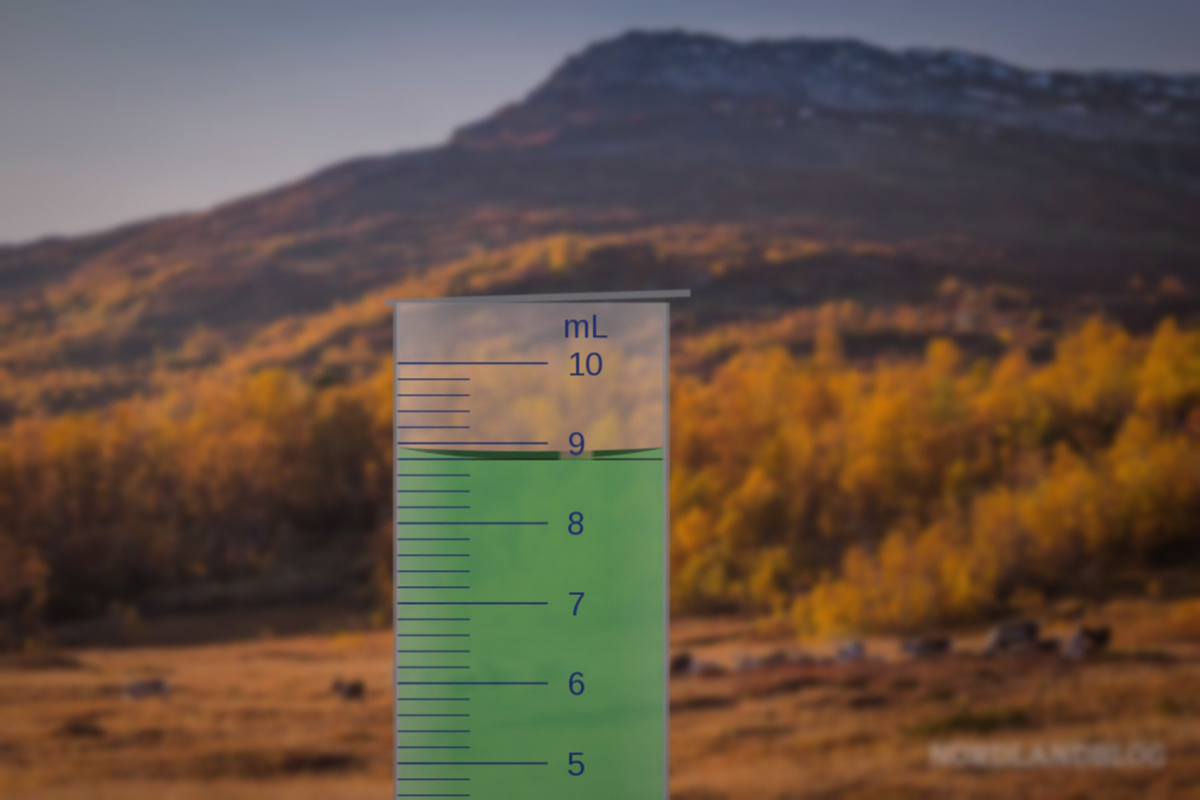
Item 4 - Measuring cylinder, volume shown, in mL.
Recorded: 8.8 mL
